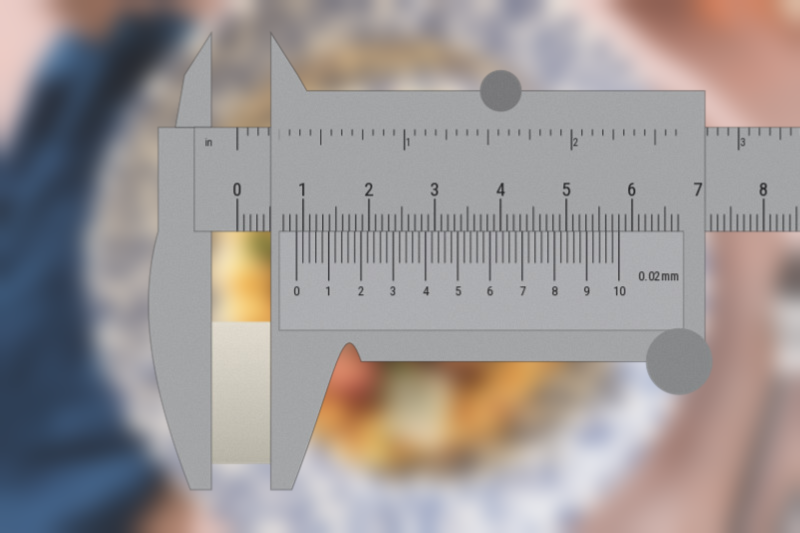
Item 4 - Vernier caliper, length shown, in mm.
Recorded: 9.0 mm
